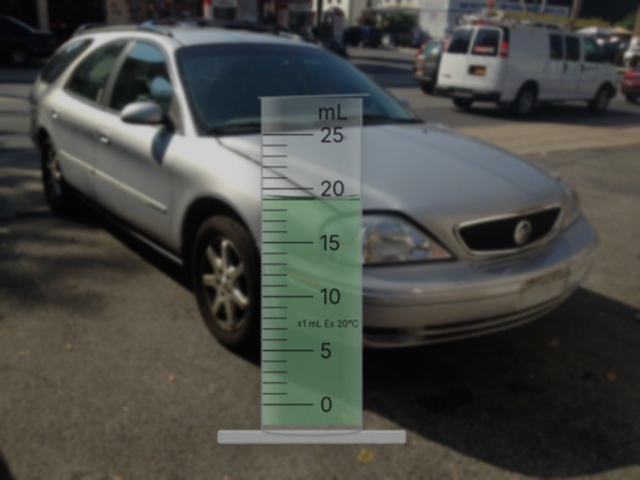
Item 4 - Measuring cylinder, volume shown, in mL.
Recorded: 19 mL
